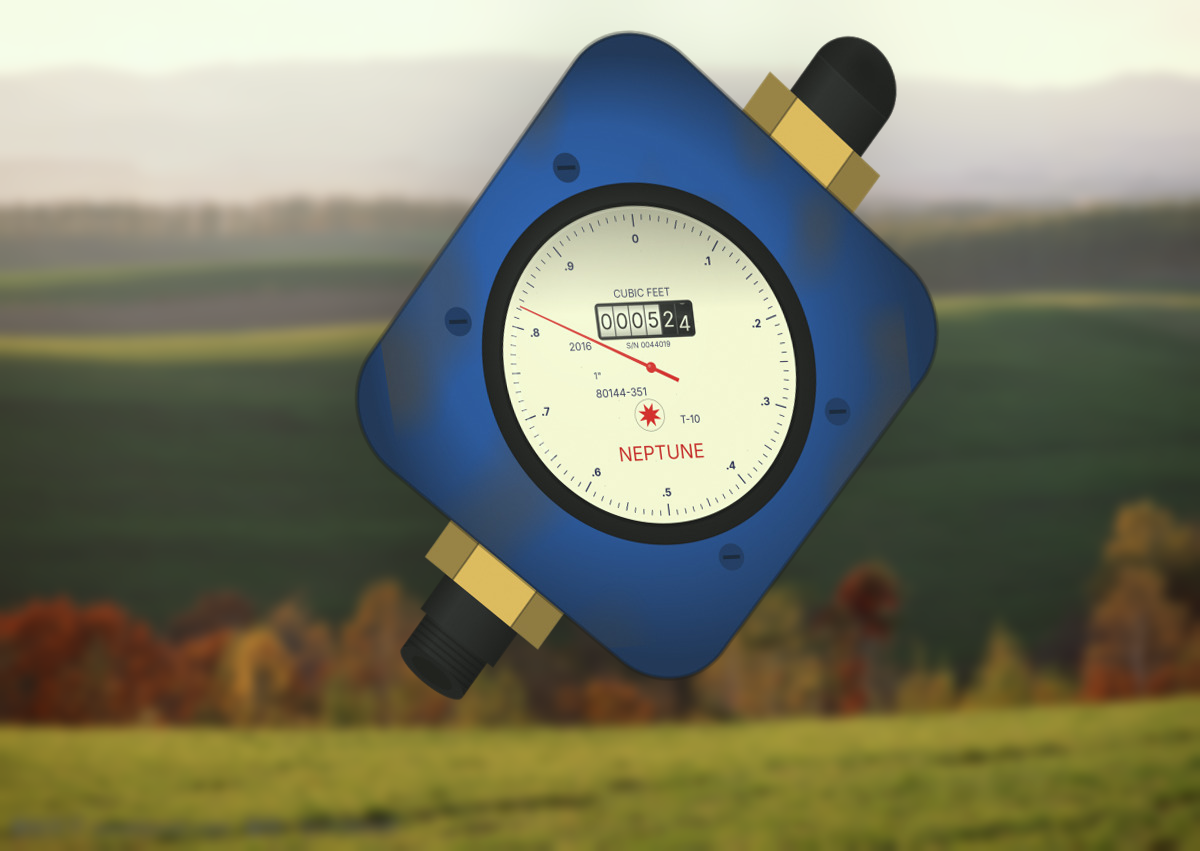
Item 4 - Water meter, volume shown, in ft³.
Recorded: 523.82 ft³
